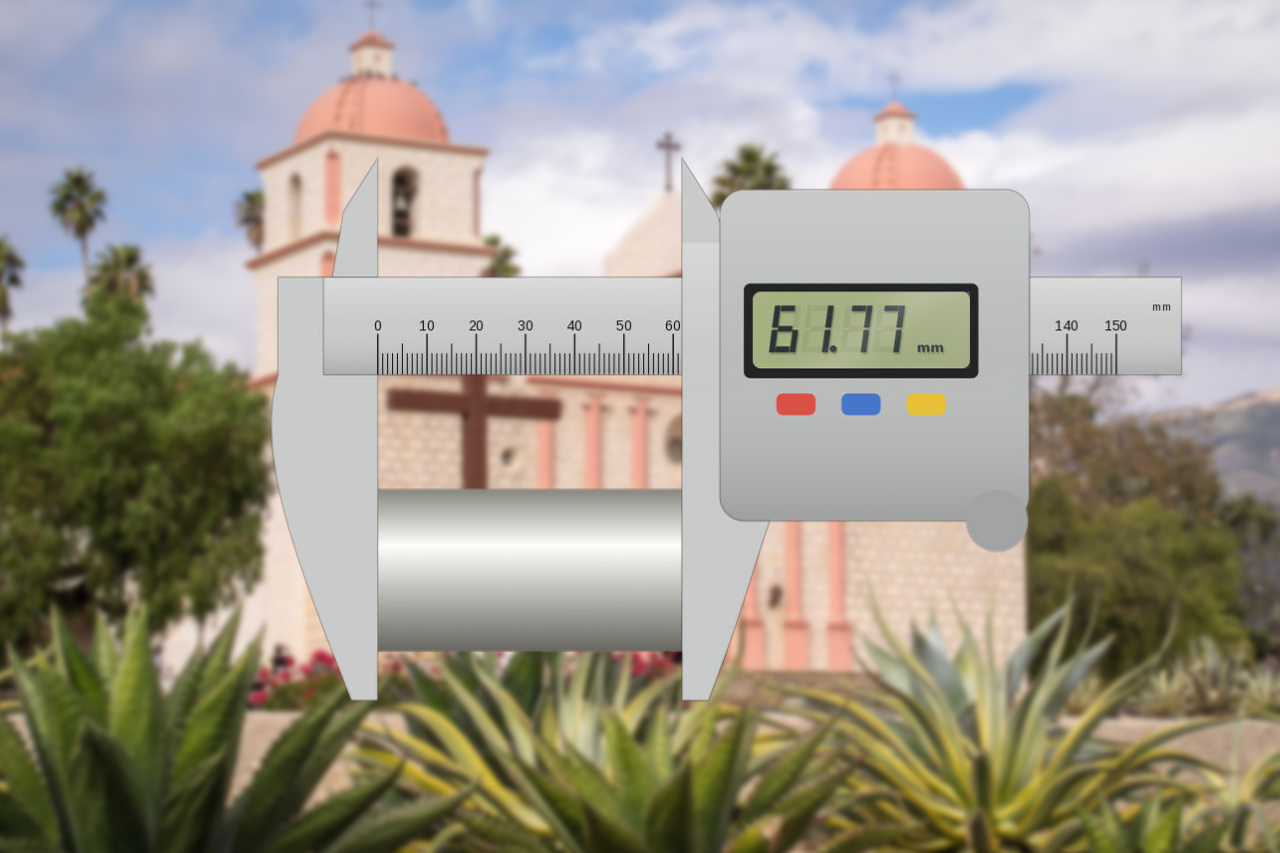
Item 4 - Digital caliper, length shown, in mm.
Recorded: 61.77 mm
